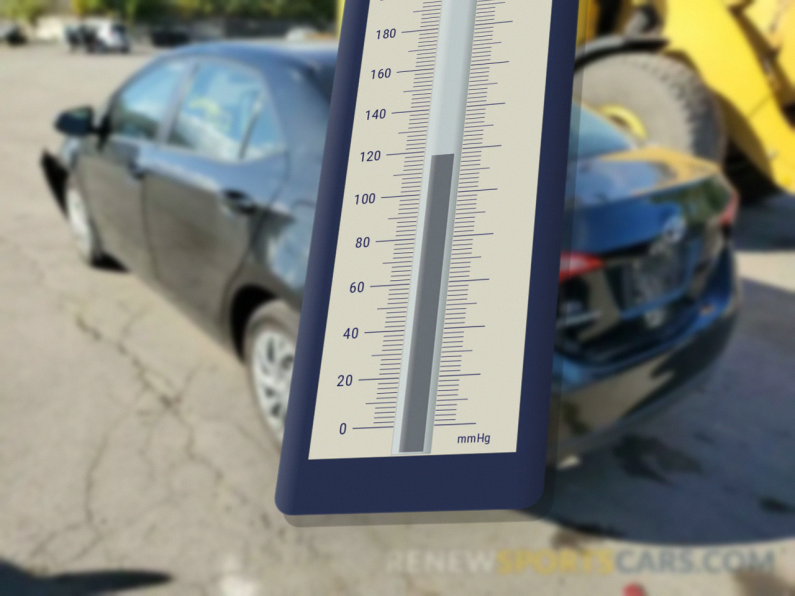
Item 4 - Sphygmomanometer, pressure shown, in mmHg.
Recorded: 118 mmHg
